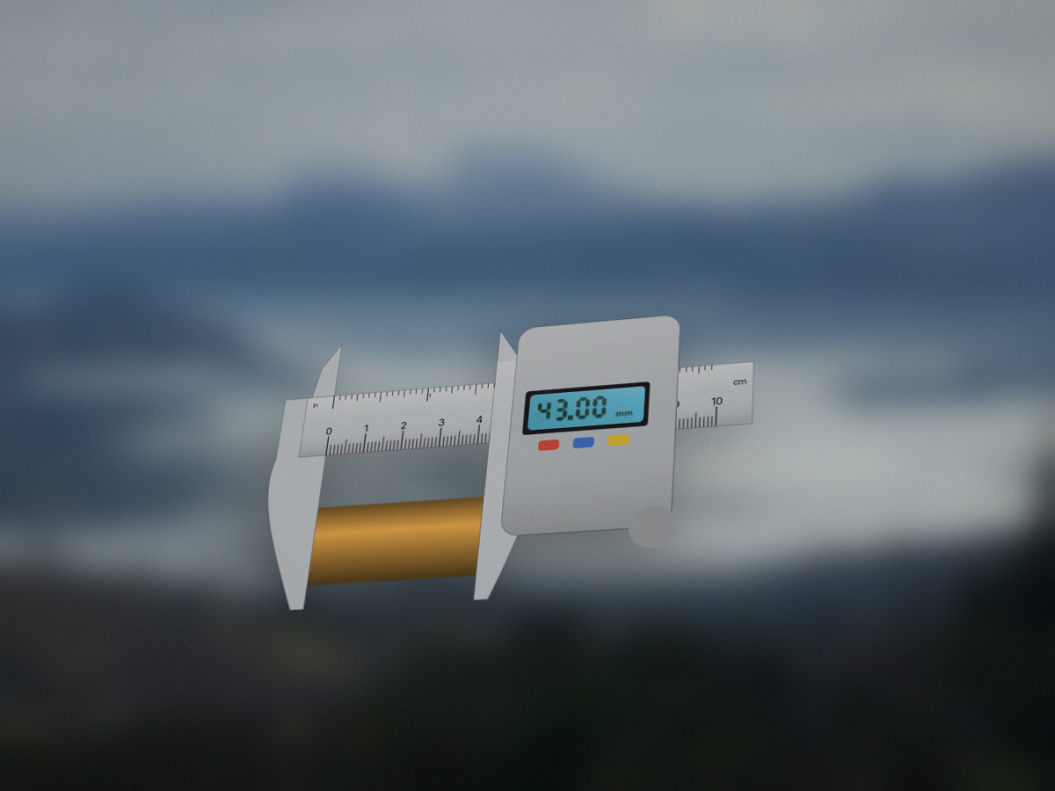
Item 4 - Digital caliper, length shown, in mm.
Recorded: 43.00 mm
